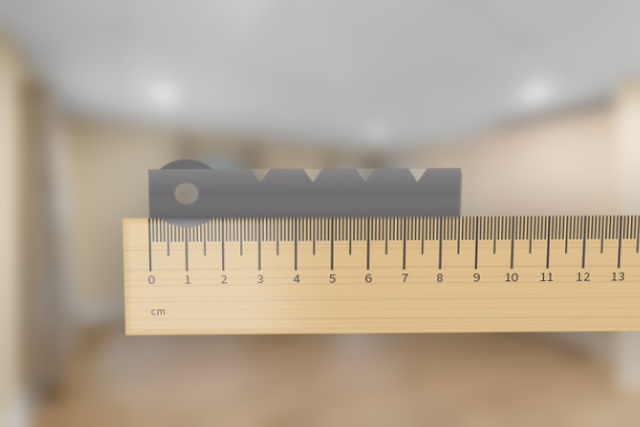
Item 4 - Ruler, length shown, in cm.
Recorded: 8.5 cm
